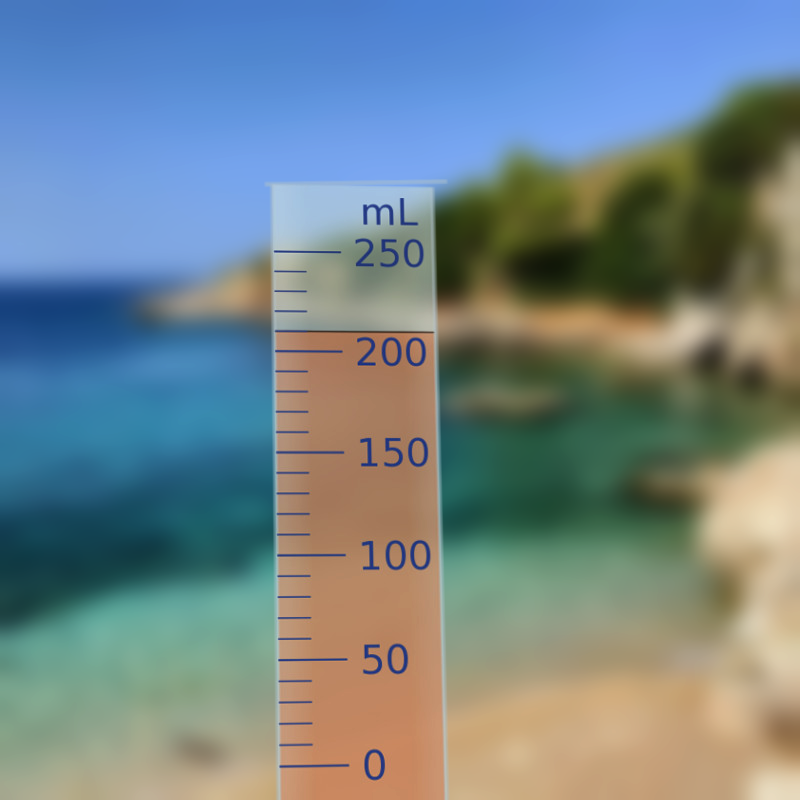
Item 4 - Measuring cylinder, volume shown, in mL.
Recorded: 210 mL
